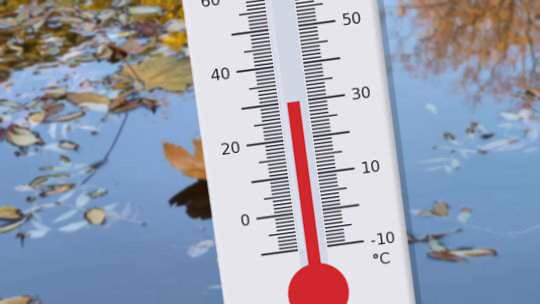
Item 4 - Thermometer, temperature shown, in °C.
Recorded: 30 °C
